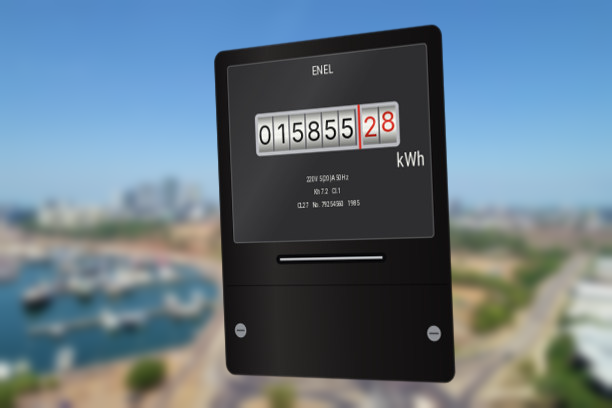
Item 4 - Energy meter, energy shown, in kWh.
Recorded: 15855.28 kWh
